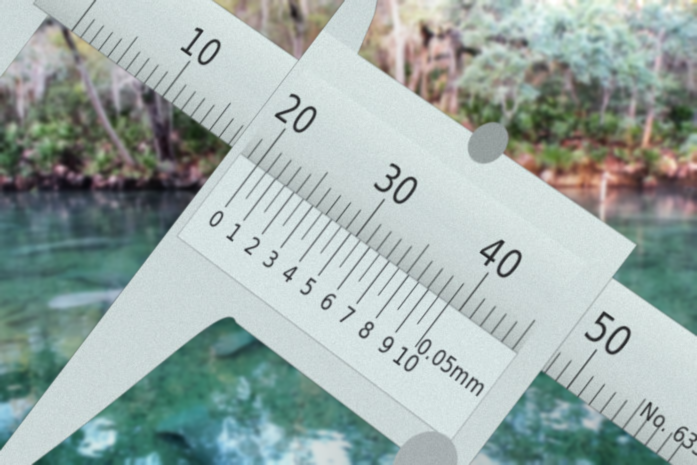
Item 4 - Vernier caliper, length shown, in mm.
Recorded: 20.0 mm
